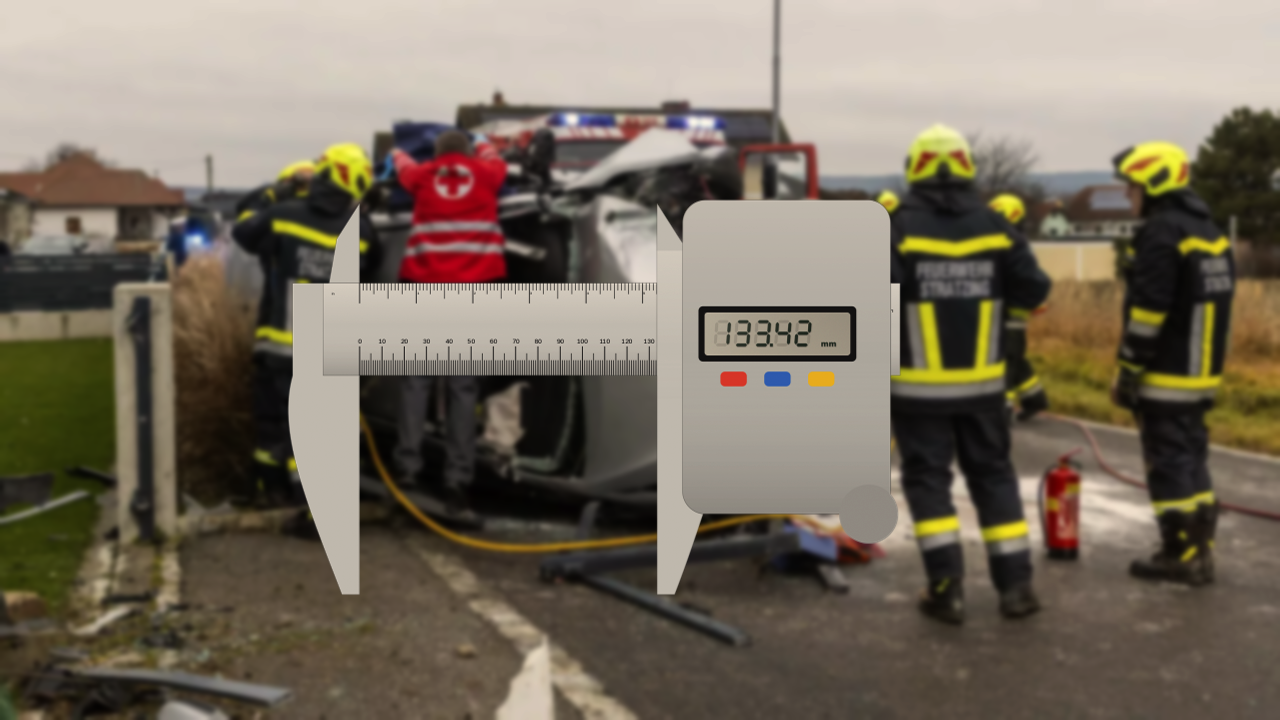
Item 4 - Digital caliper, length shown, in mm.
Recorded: 133.42 mm
